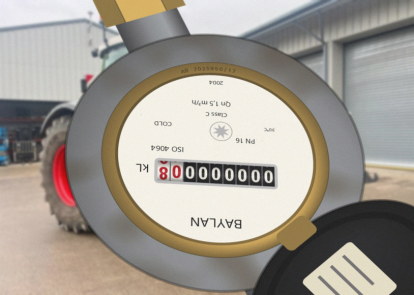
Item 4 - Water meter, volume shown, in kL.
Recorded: 0.08 kL
